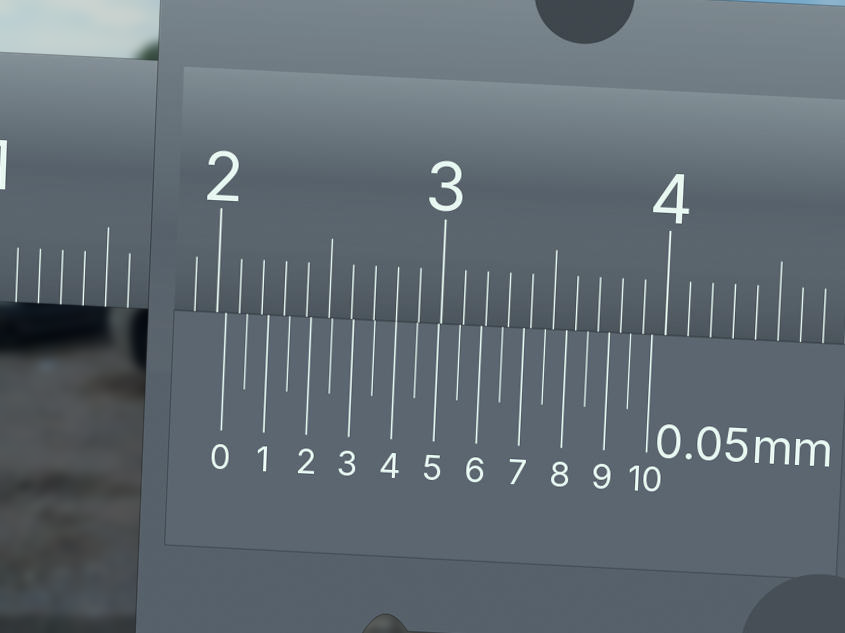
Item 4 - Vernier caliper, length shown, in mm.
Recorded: 20.4 mm
